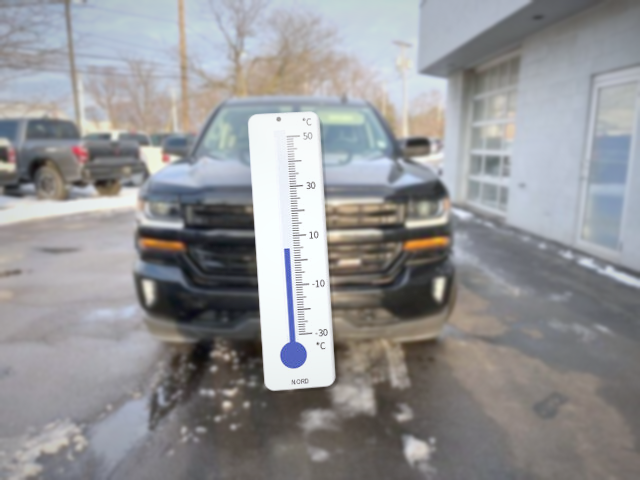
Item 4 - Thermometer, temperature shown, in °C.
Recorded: 5 °C
